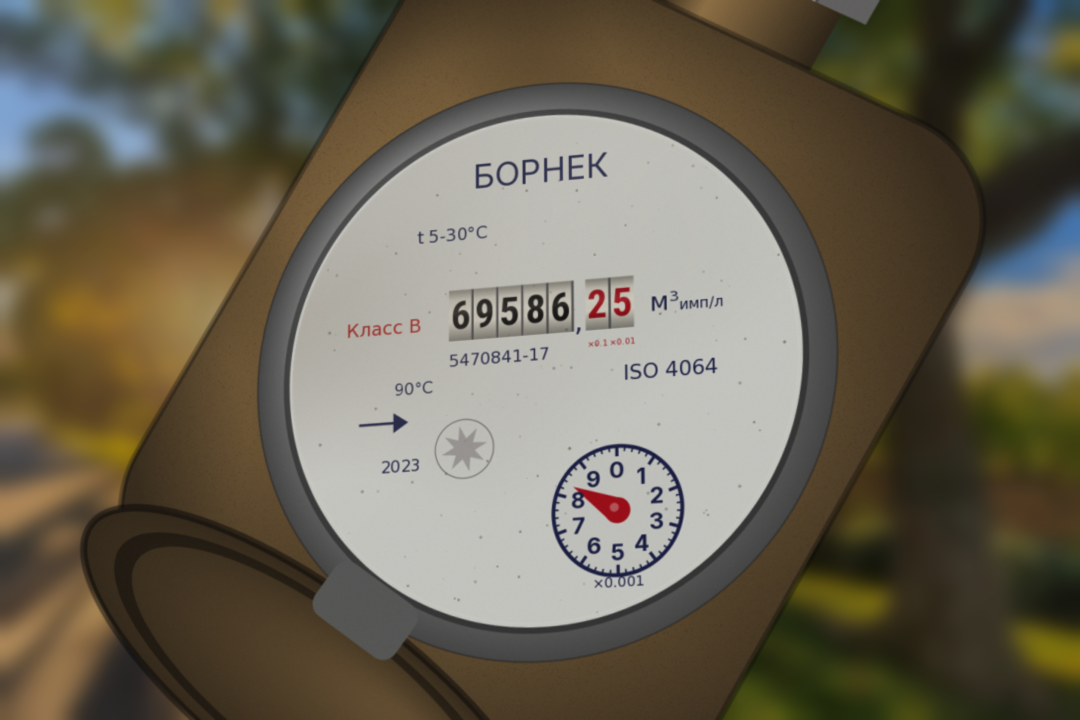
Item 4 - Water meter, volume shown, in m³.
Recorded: 69586.258 m³
